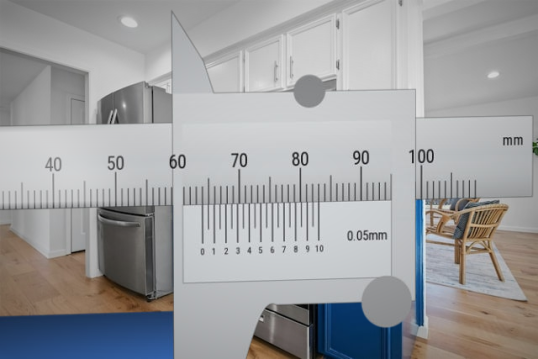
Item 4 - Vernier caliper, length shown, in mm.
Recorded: 64.0 mm
